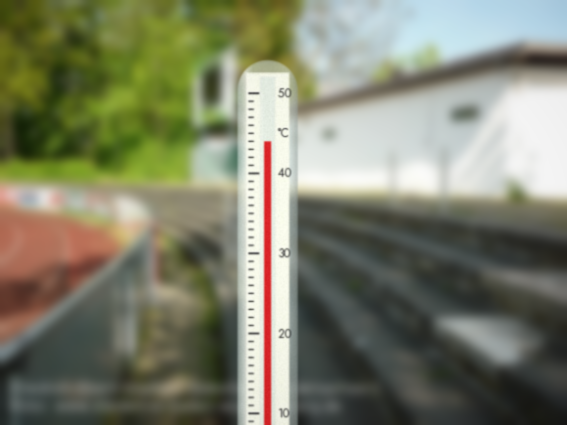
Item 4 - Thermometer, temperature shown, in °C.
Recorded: 44 °C
